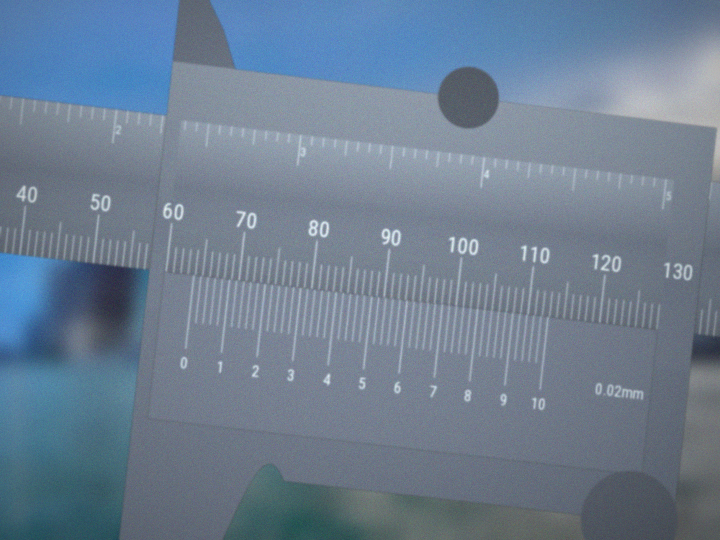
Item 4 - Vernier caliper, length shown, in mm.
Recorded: 63.8 mm
